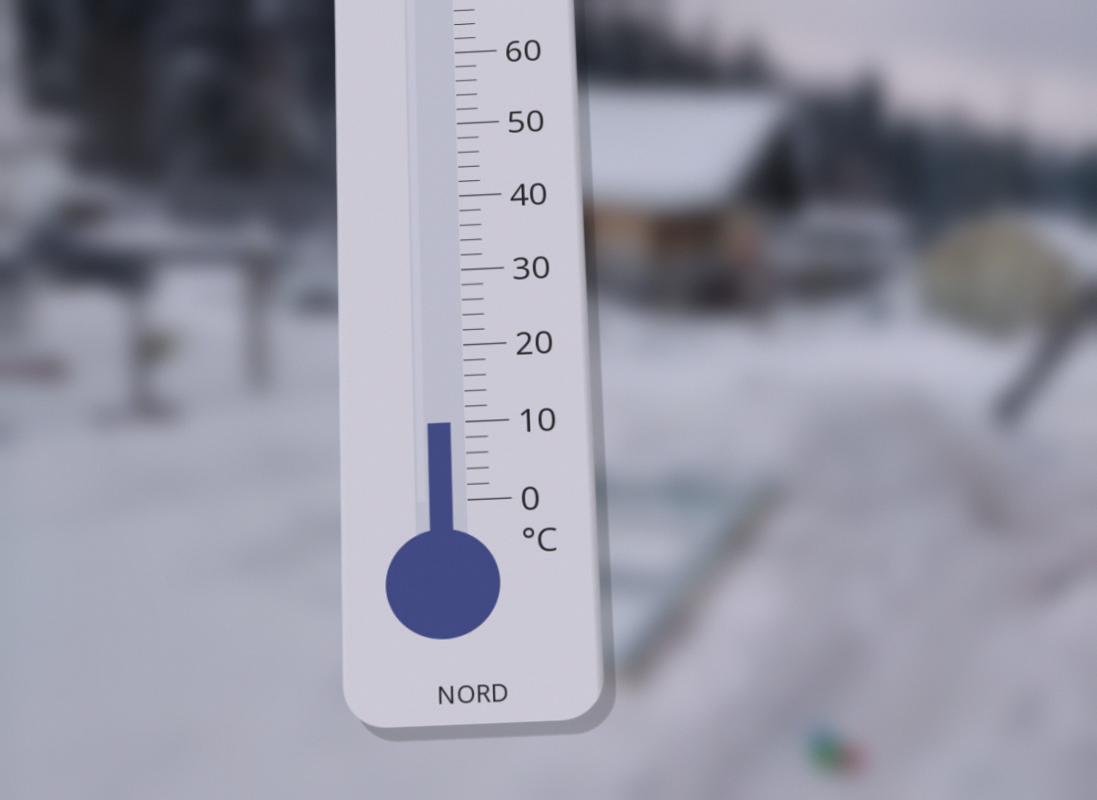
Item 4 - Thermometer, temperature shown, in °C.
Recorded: 10 °C
